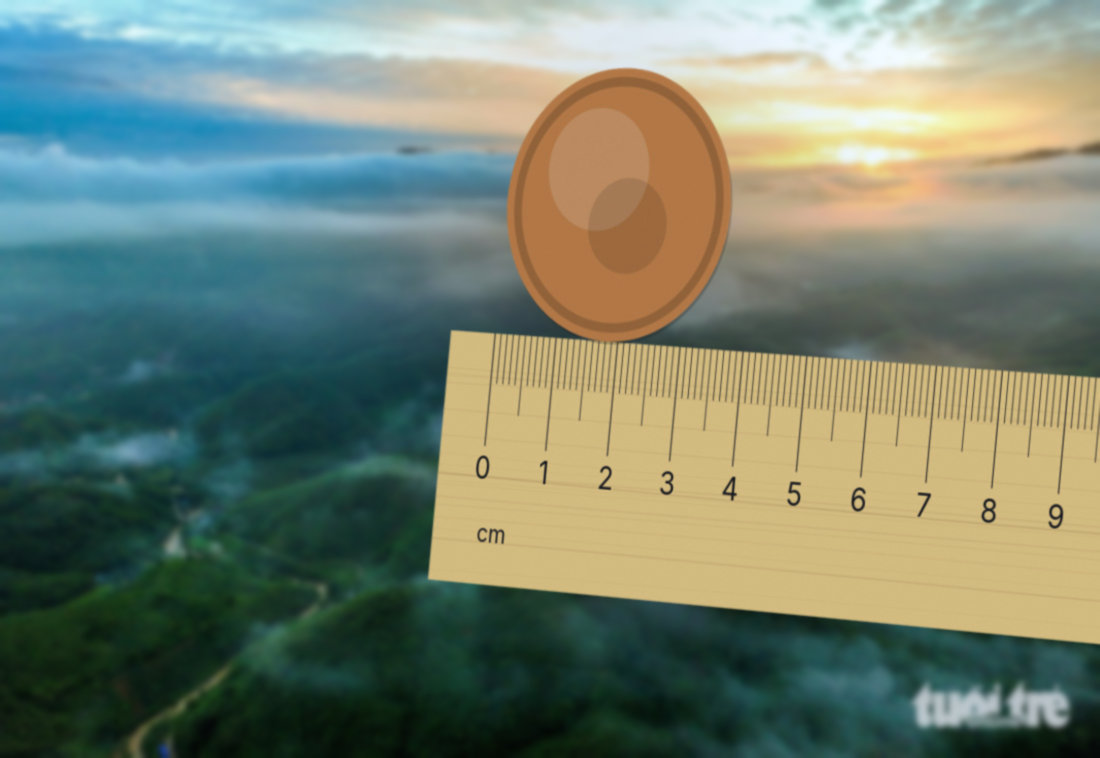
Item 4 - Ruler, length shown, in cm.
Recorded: 3.6 cm
